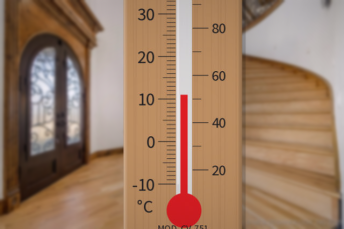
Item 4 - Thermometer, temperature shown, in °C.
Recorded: 11 °C
